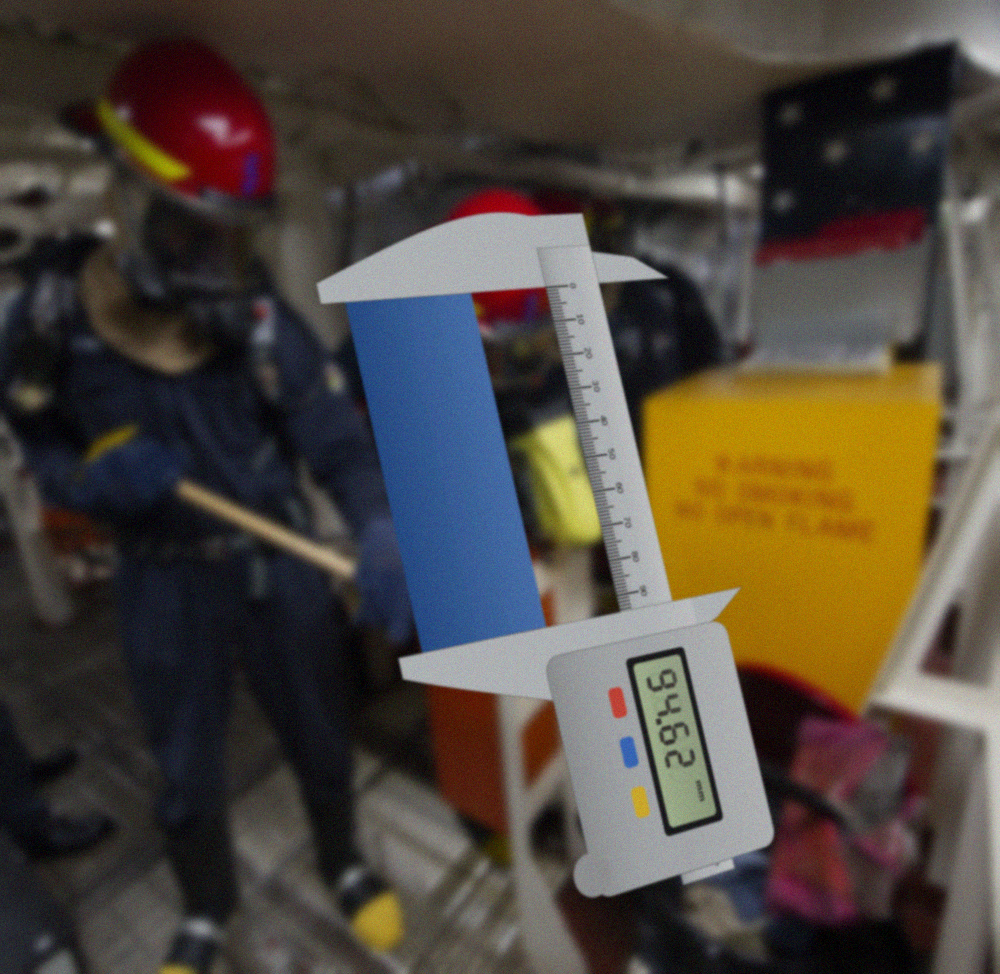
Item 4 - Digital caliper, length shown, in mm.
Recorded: 94.62 mm
